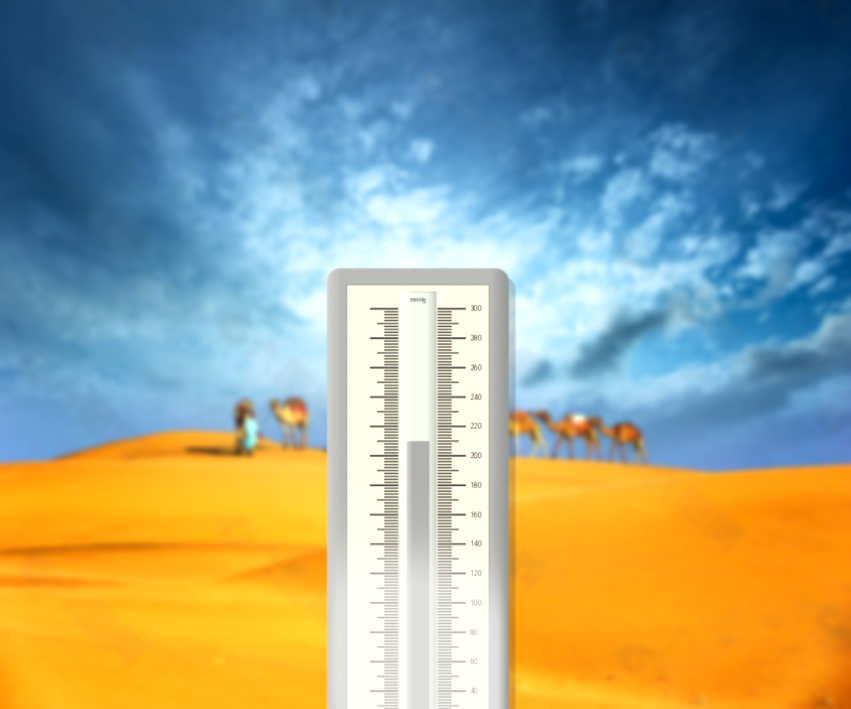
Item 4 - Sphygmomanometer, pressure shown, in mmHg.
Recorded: 210 mmHg
